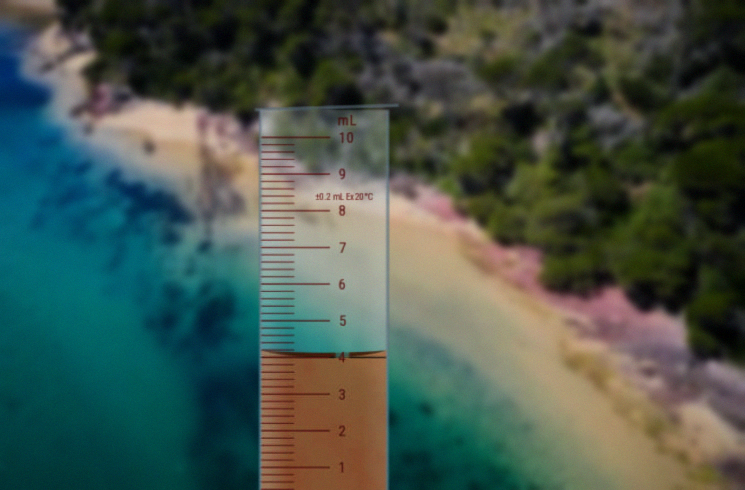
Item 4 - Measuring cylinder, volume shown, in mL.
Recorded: 4 mL
